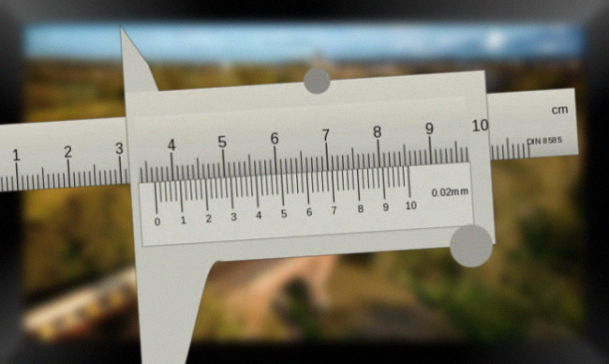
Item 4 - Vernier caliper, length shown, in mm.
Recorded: 36.5 mm
